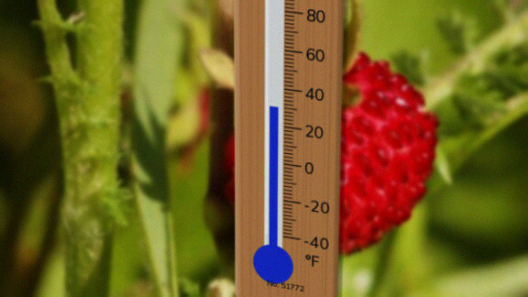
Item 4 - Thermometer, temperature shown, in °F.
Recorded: 30 °F
